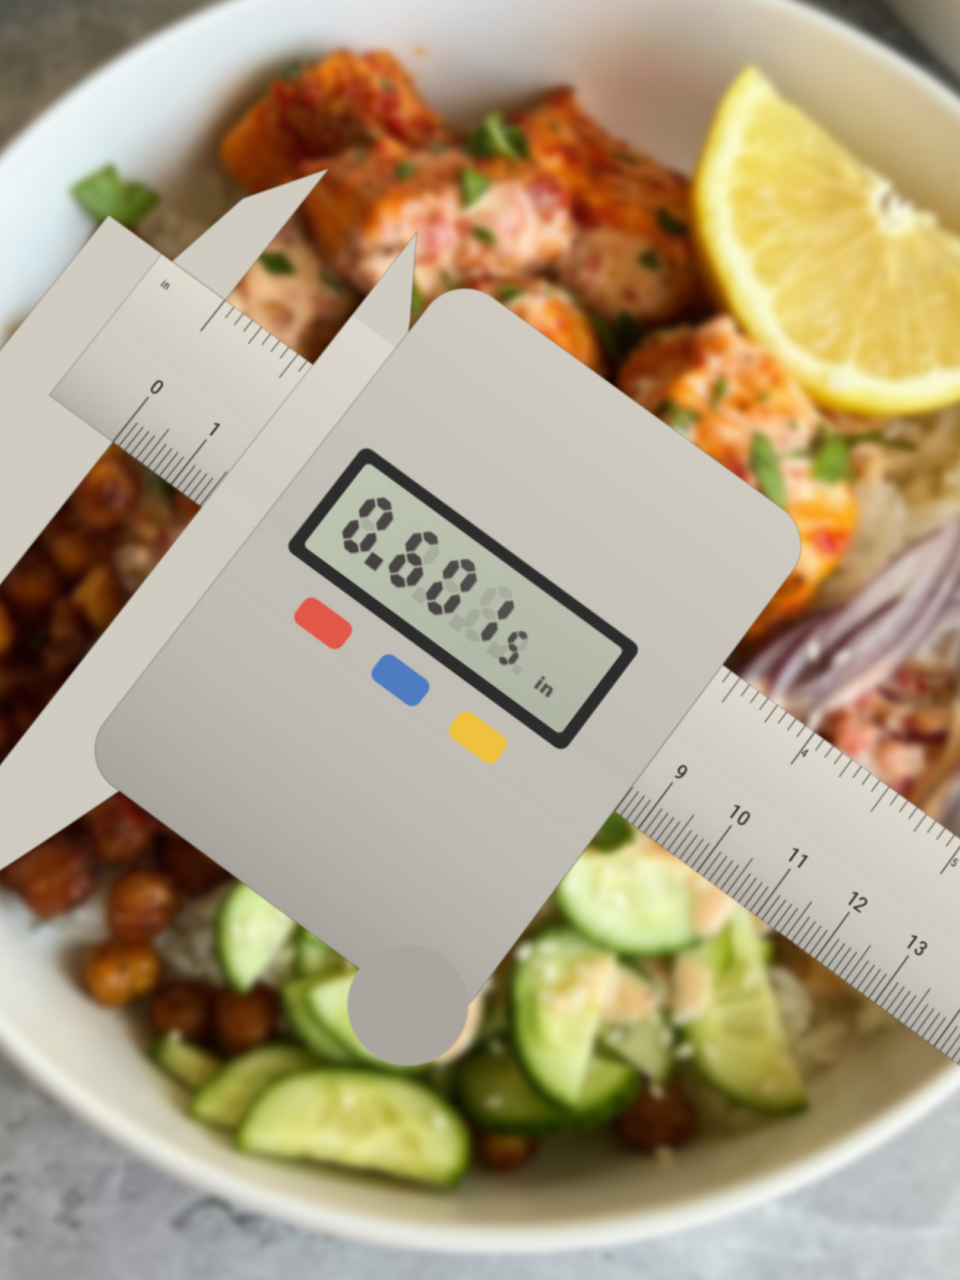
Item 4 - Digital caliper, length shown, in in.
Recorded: 0.6015 in
